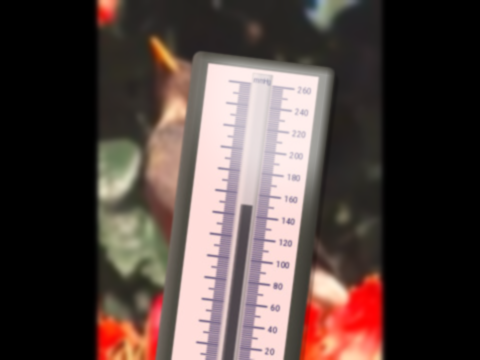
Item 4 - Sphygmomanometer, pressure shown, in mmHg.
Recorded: 150 mmHg
